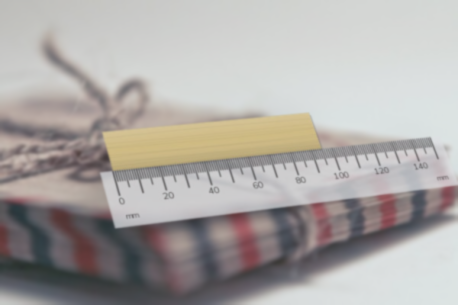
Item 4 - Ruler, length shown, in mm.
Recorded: 95 mm
